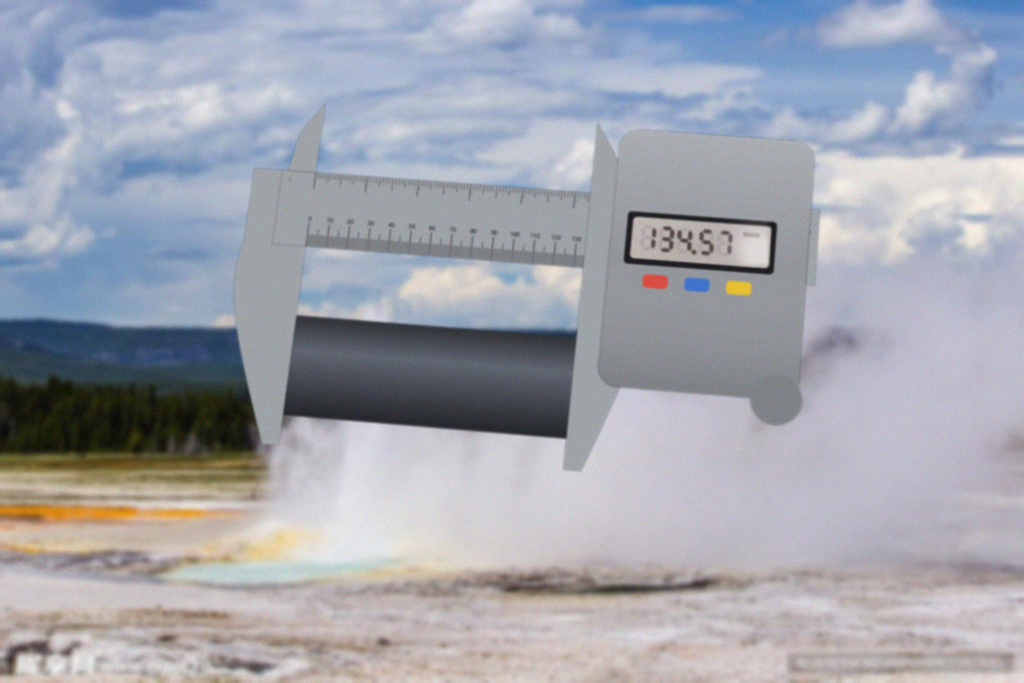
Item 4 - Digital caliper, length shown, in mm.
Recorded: 134.57 mm
